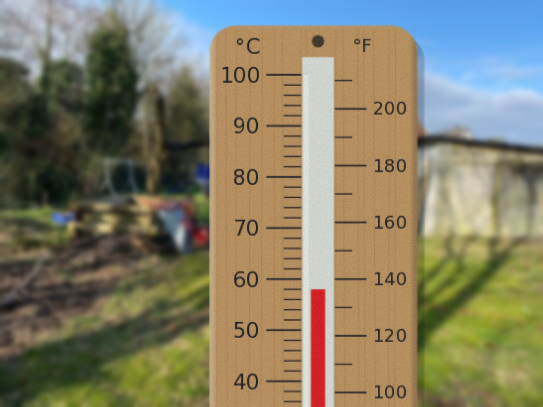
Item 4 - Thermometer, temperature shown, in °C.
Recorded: 58 °C
